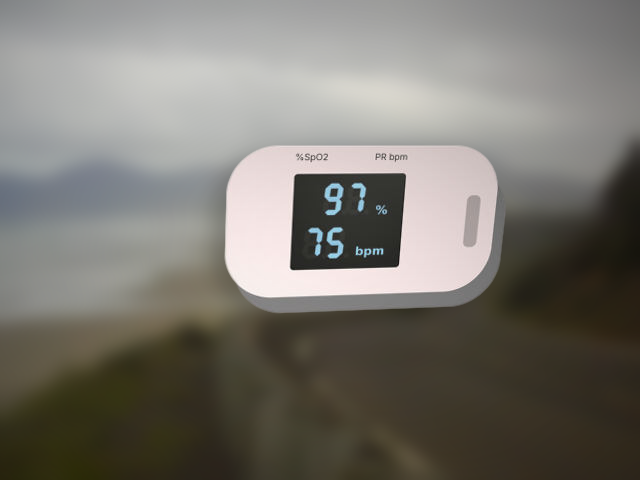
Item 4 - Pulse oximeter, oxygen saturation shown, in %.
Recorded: 97 %
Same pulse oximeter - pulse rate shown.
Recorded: 75 bpm
